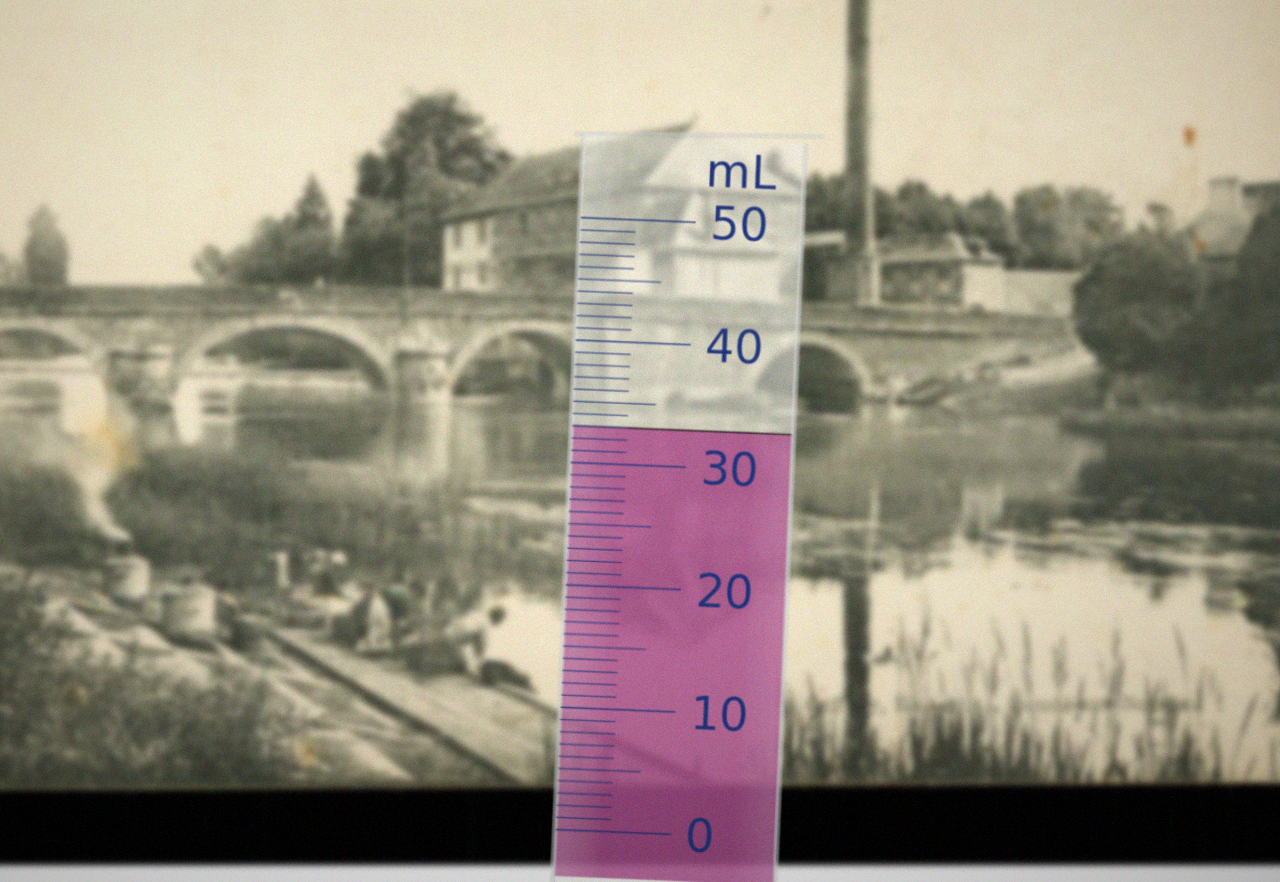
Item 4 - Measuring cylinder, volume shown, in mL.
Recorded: 33 mL
